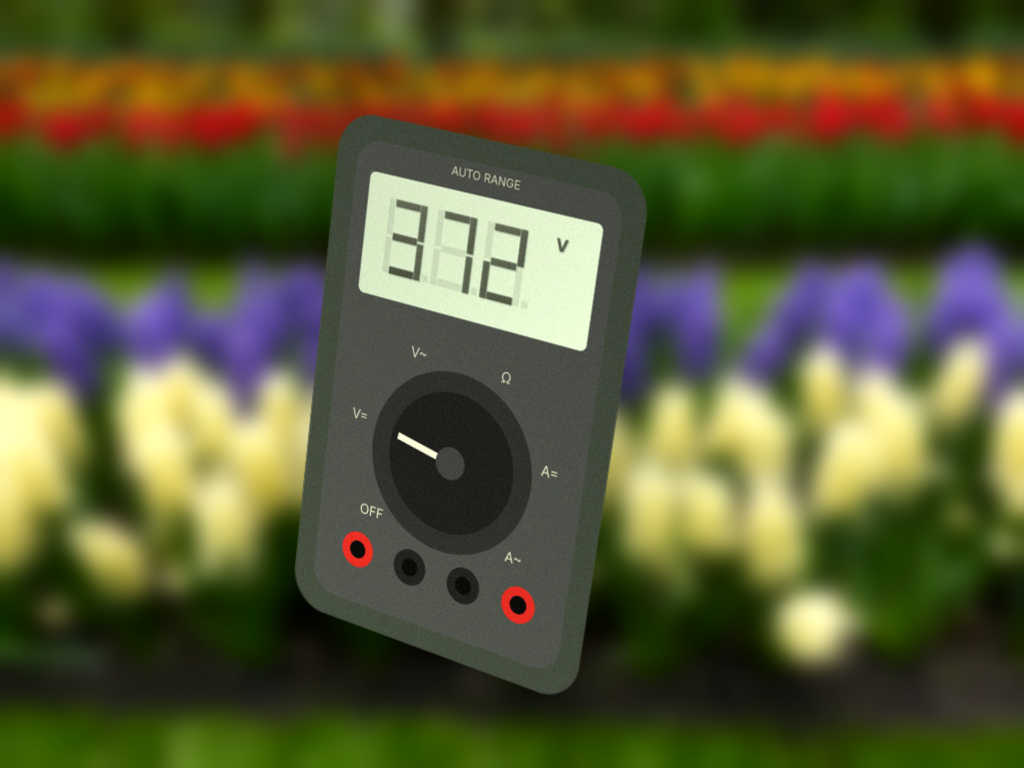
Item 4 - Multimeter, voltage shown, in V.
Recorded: 372 V
